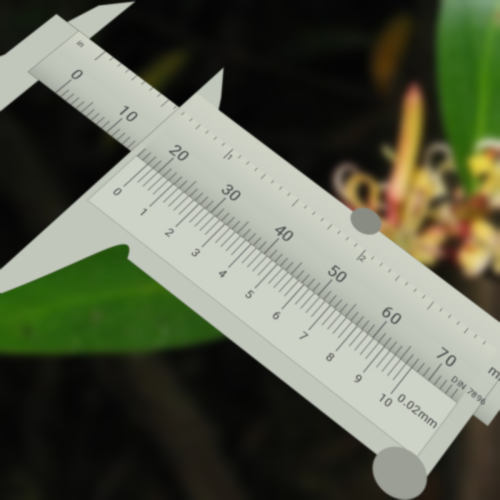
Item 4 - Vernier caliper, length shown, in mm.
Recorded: 18.0 mm
